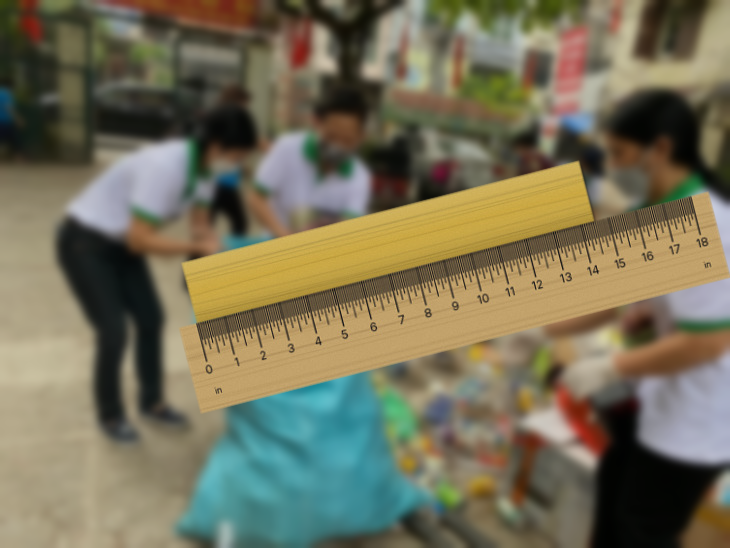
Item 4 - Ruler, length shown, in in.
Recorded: 14.5 in
